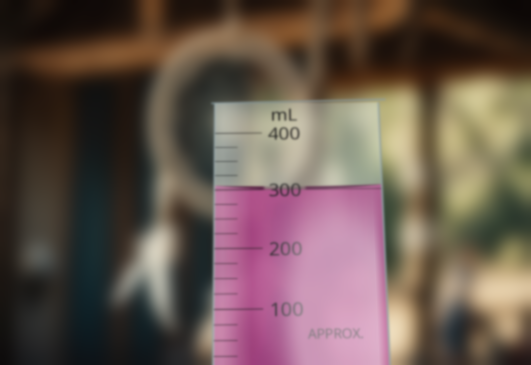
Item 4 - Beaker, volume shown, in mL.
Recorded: 300 mL
